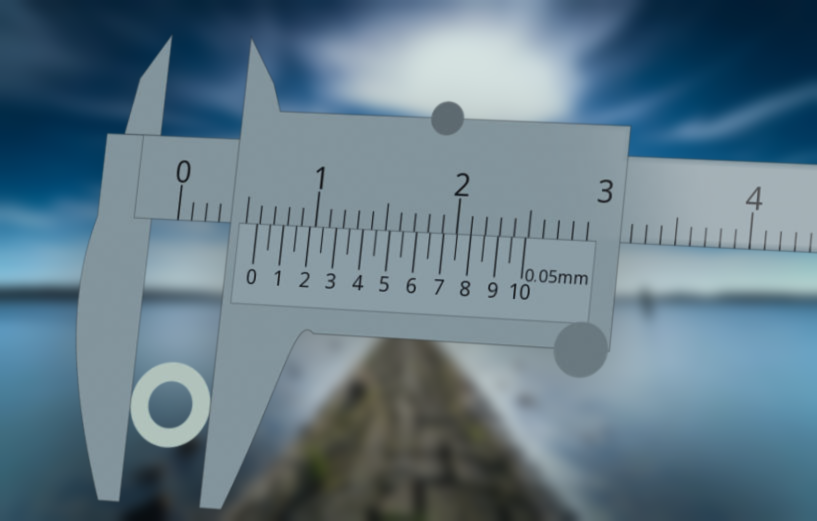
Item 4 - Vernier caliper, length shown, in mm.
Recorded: 5.8 mm
